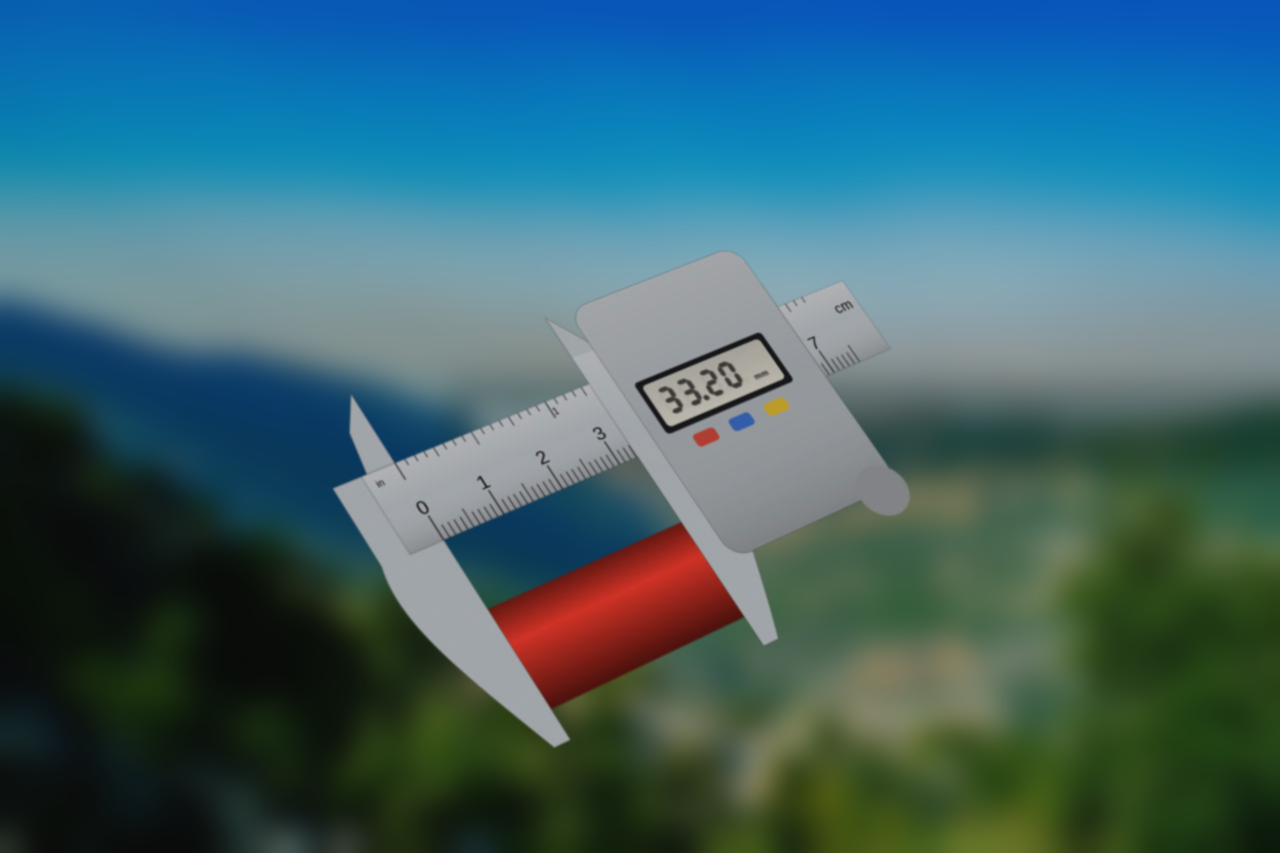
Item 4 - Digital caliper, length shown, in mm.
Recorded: 33.20 mm
